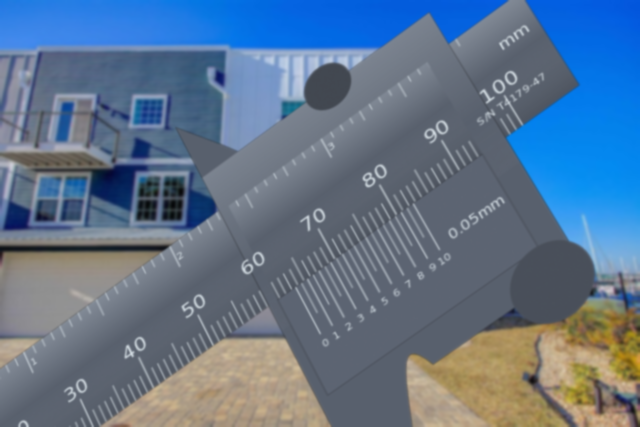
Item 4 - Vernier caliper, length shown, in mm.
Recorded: 63.6 mm
